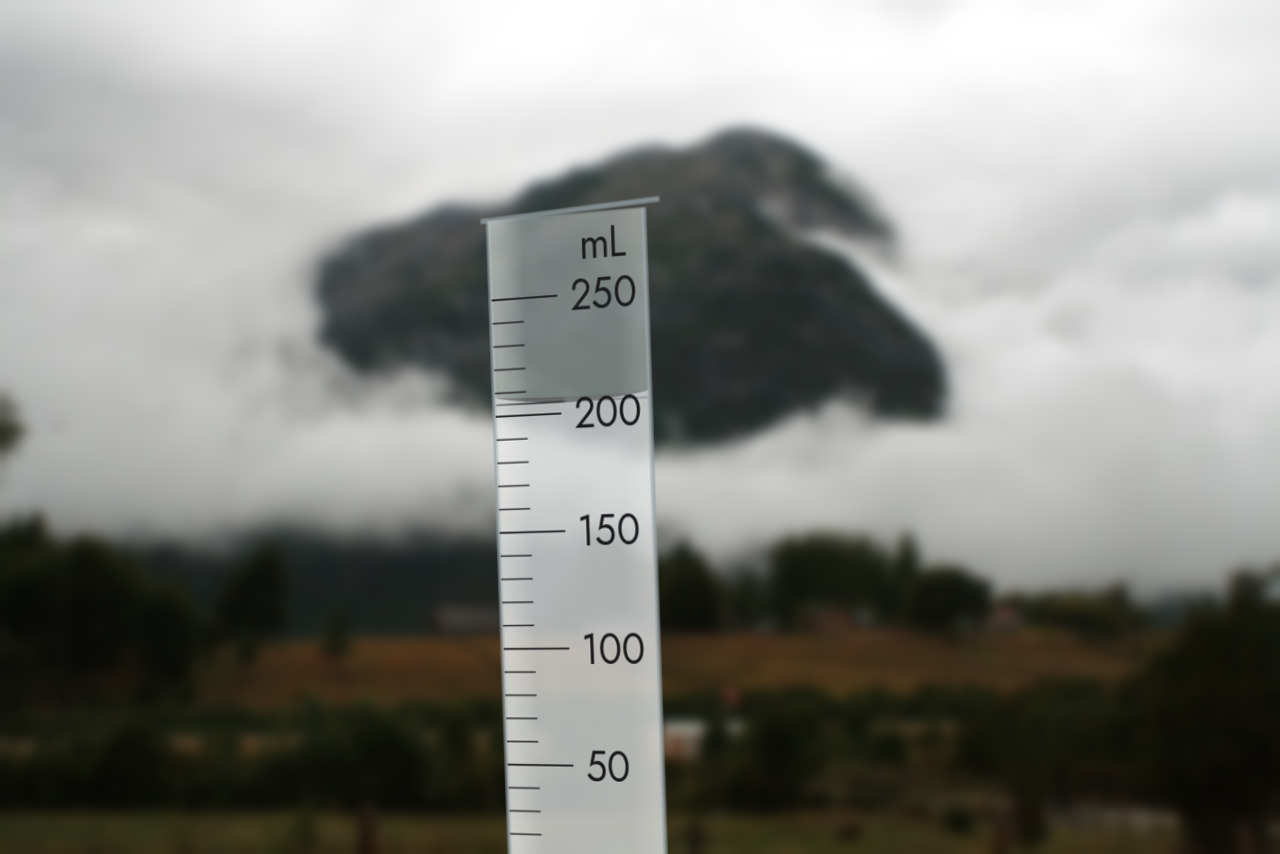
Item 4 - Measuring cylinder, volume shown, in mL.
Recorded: 205 mL
